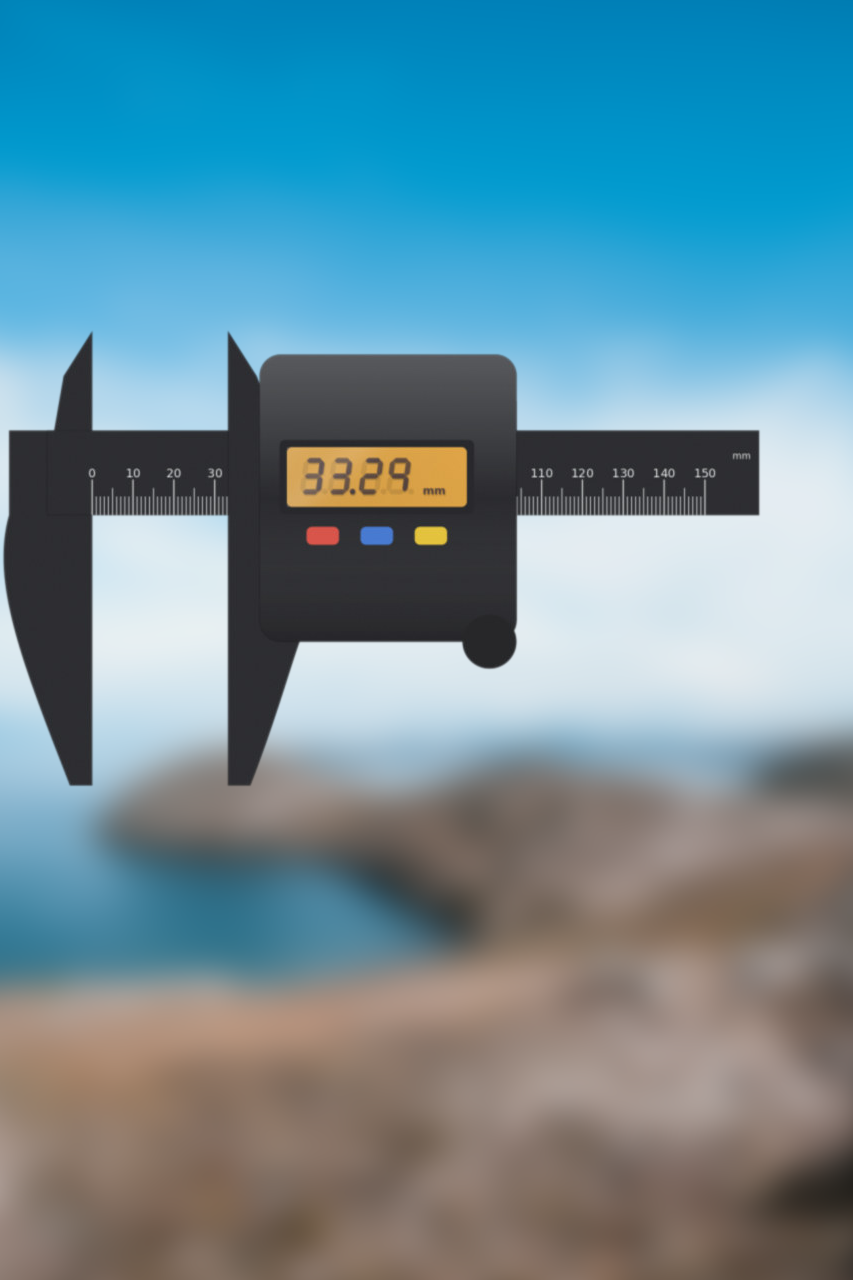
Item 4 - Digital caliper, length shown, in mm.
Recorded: 33.29 mm
